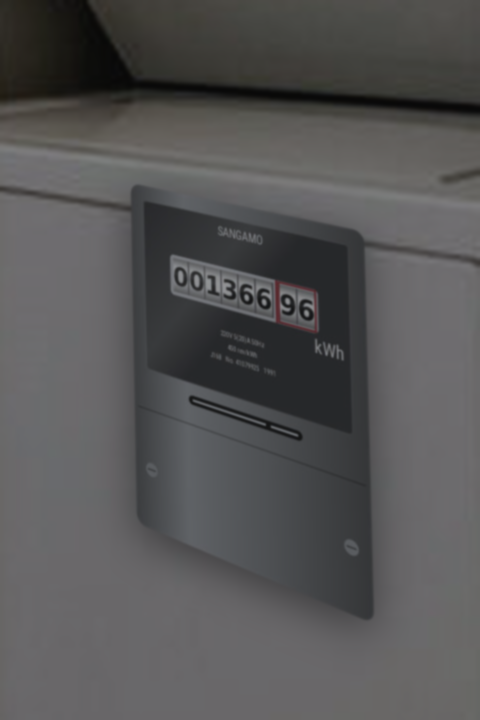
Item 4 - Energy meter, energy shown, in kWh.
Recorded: 1366.96 kWh
